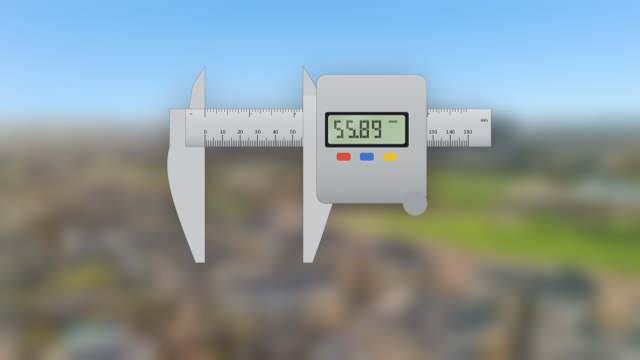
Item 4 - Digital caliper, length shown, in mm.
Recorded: 55.89 mm
